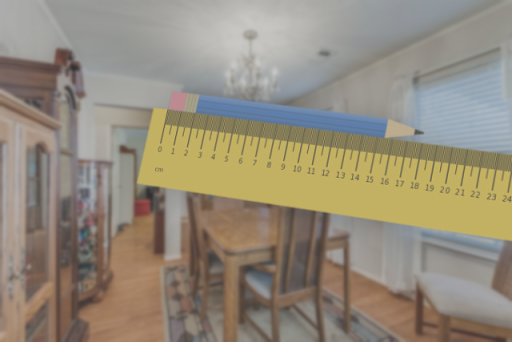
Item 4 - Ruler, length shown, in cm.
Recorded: 18 cm
